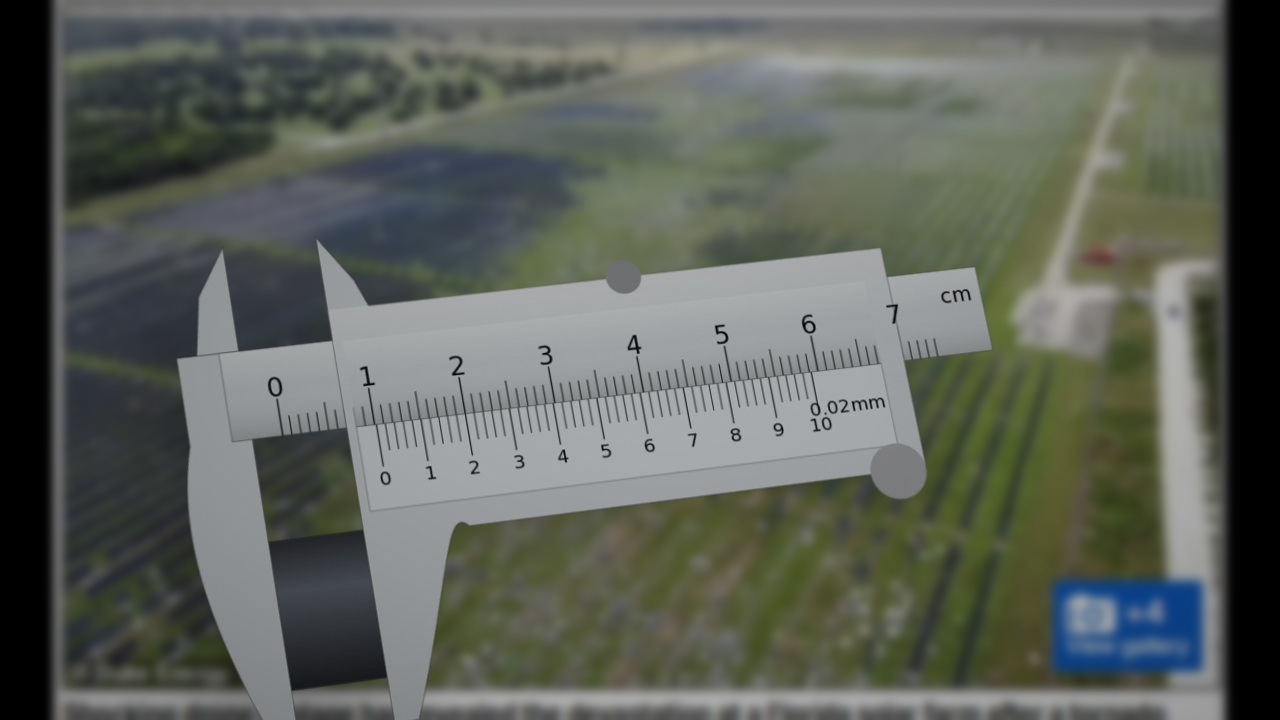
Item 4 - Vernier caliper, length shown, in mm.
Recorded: 10.2 mm
